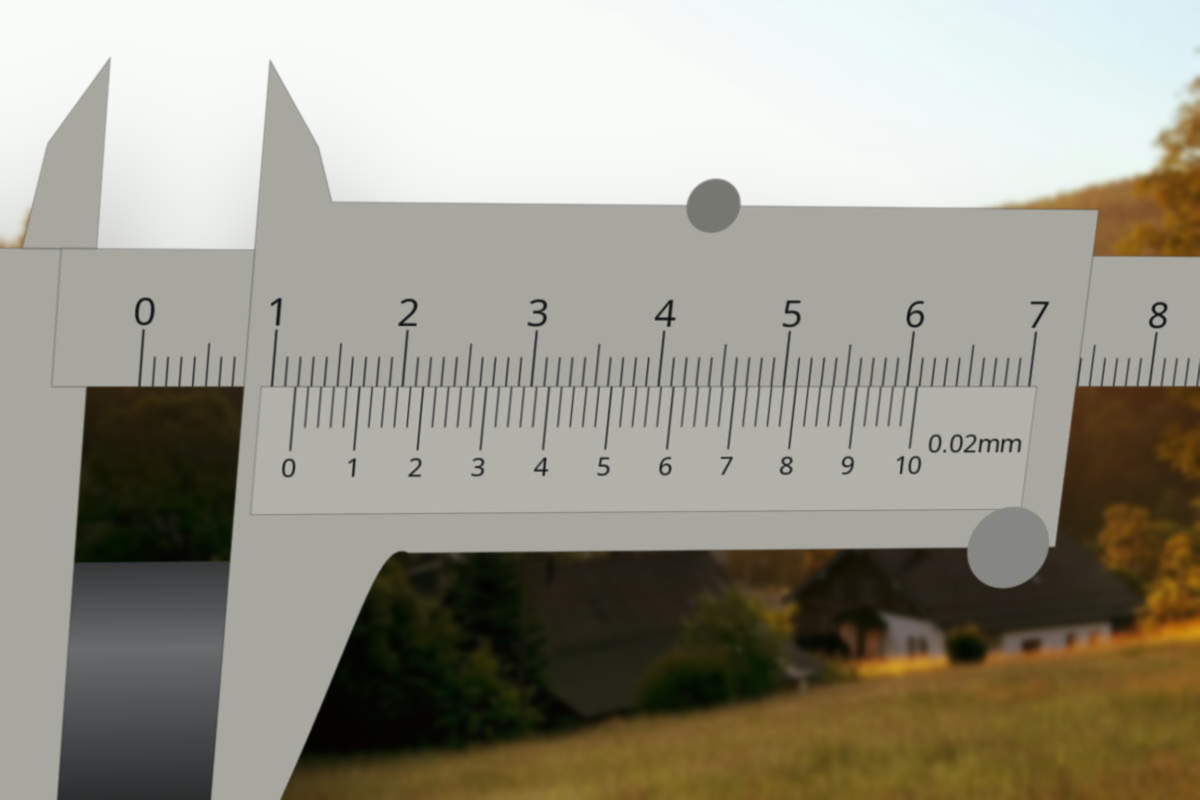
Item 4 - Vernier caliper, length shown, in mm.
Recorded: 11.8 mm
